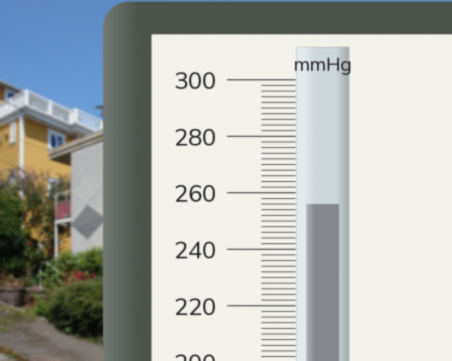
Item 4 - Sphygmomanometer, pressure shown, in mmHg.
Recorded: 256 mmHg
